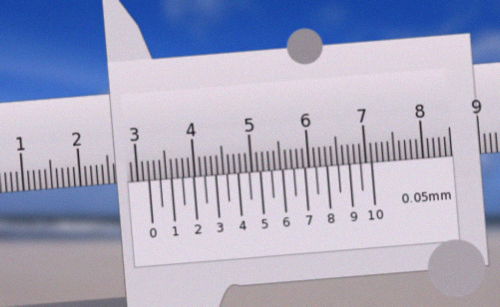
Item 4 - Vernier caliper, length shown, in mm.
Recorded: 32.0 mm
